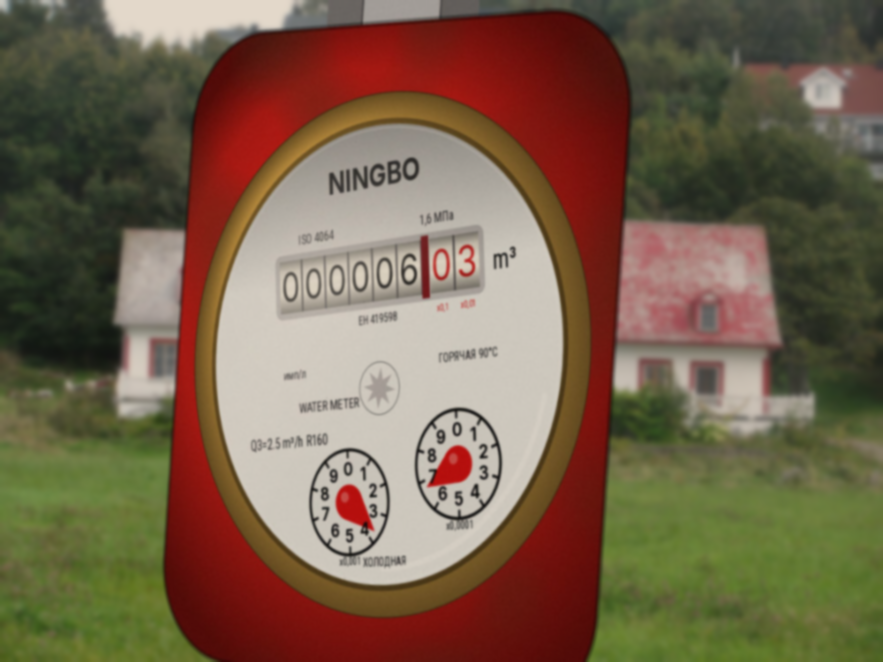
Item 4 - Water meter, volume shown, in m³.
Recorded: 6.0336 m³
